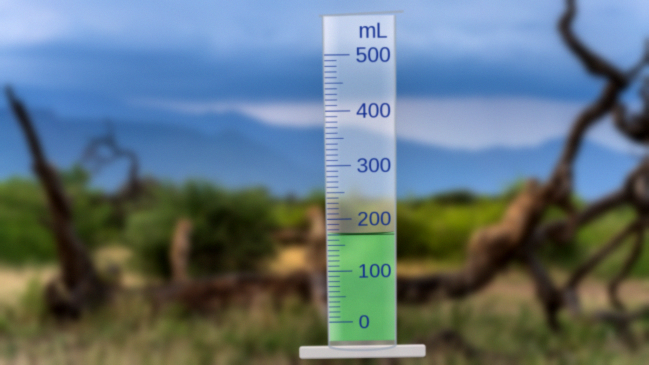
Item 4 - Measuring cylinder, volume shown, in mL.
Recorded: 170 mL
